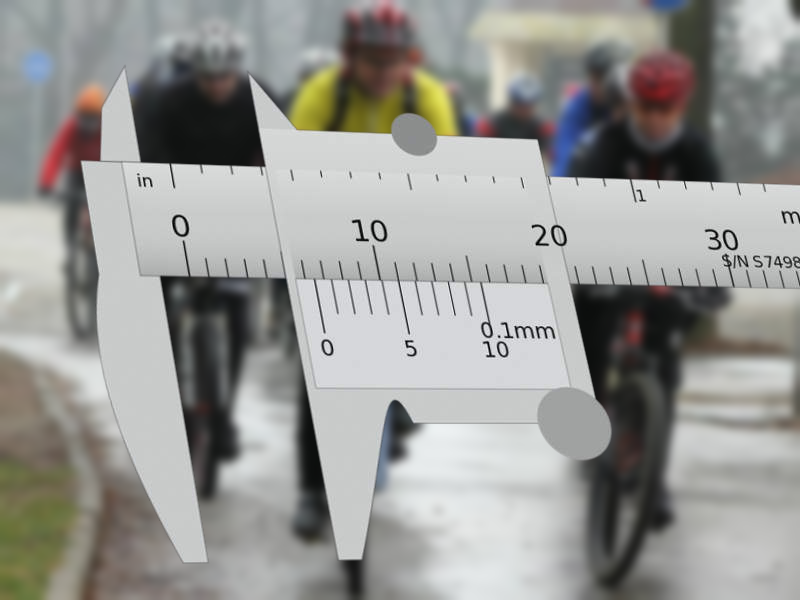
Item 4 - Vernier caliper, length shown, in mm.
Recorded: 6.5 mm
